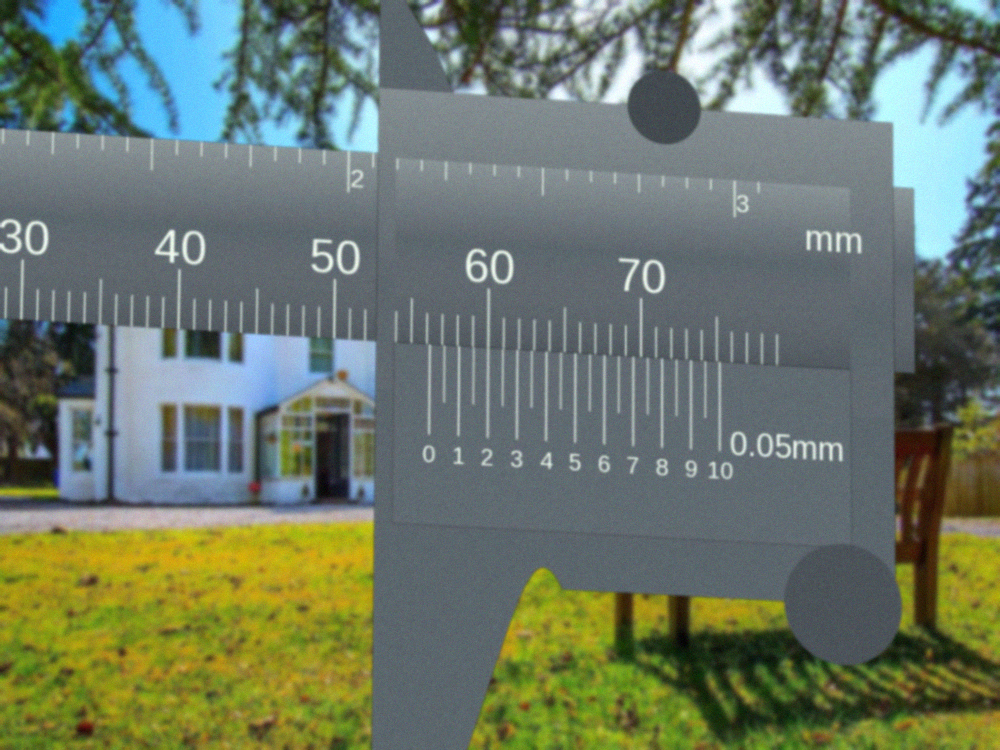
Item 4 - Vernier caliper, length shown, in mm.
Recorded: 56.2 mm
